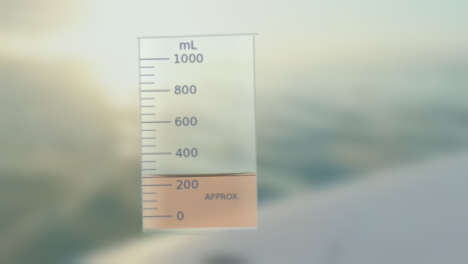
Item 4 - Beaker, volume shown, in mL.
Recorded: 250 mL
